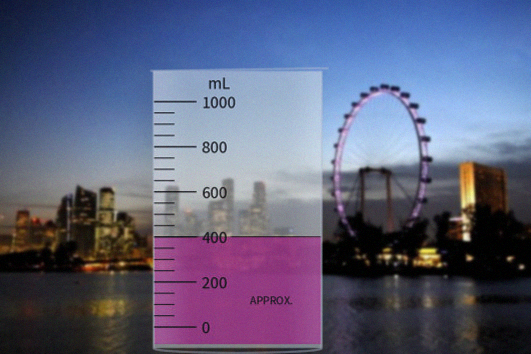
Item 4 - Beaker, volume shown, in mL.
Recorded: 400 mL
